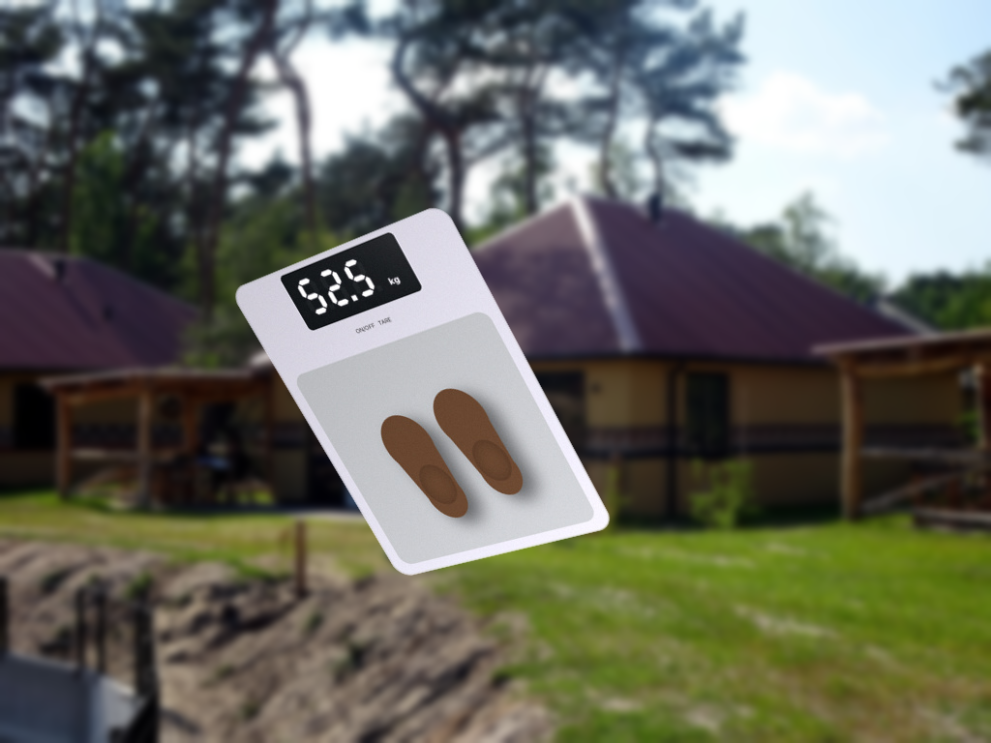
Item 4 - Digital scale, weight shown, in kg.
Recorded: 52.5 kg
